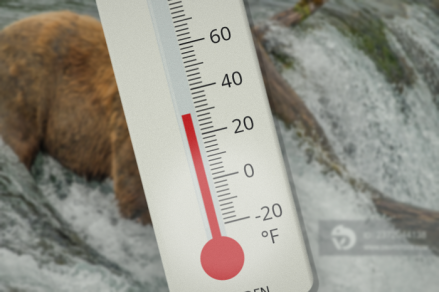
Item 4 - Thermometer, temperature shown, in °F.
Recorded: 30 °F
